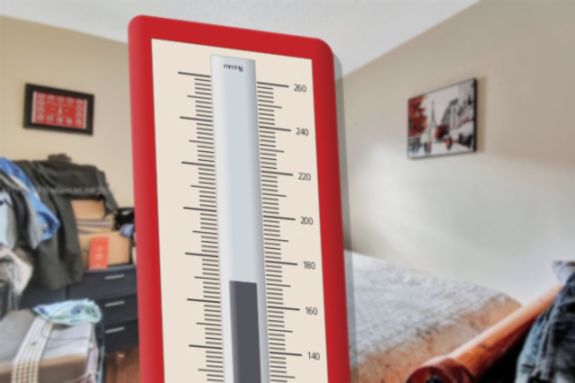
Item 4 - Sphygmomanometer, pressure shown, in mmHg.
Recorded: 170 mmHg
